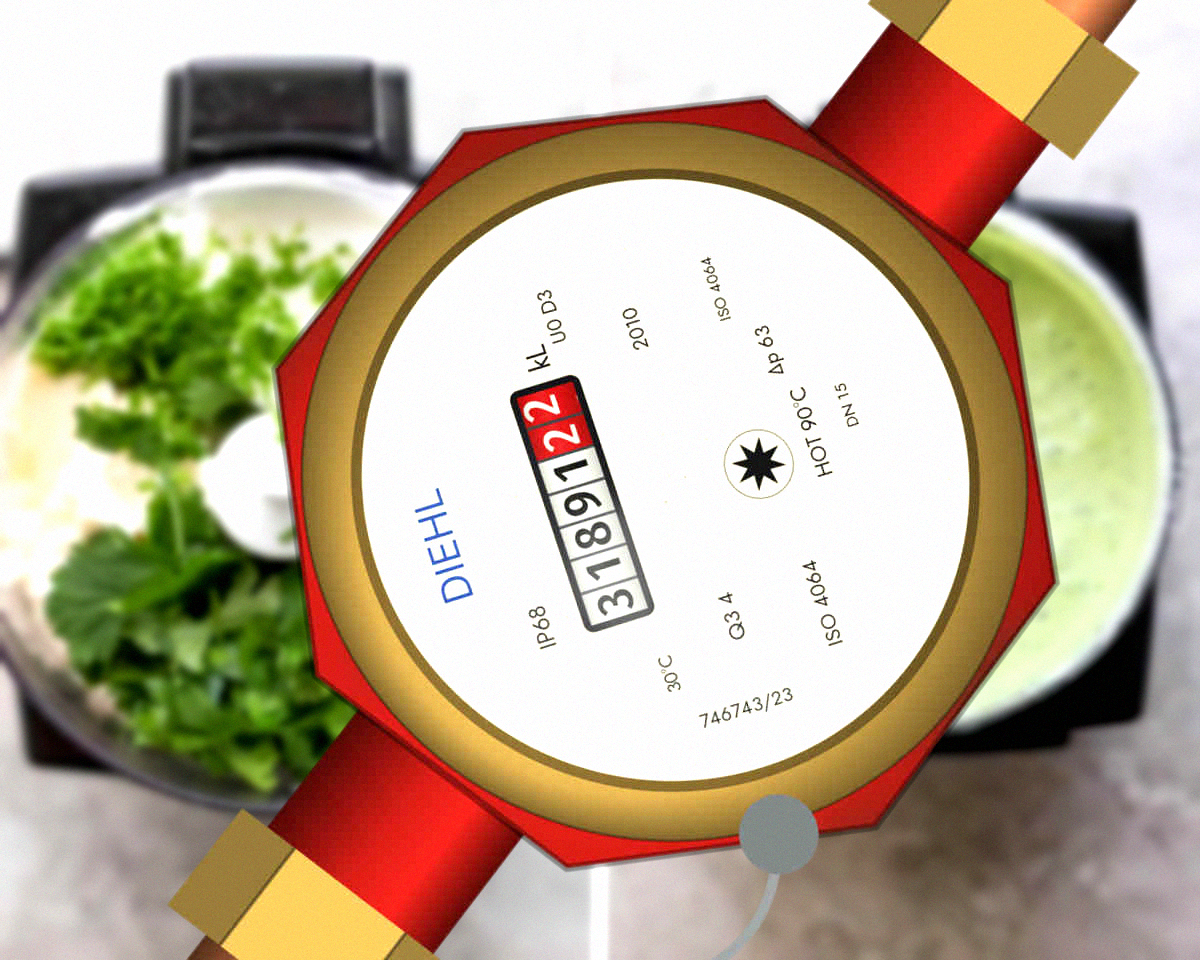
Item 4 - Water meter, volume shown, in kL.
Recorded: 31891.22 kL
